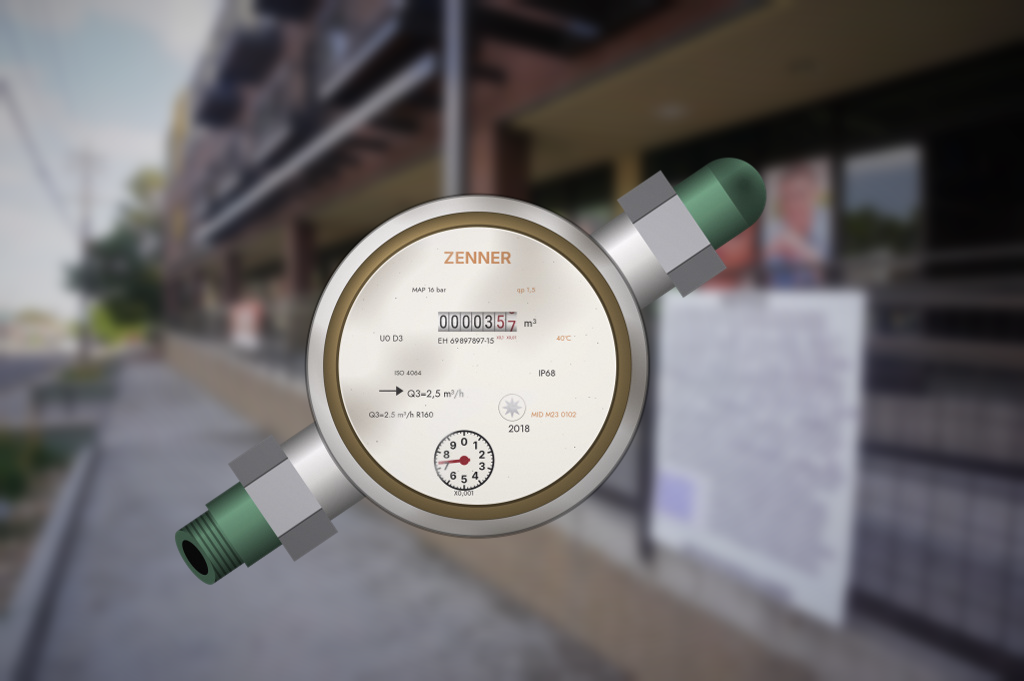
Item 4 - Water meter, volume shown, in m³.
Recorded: 3.567 m³
